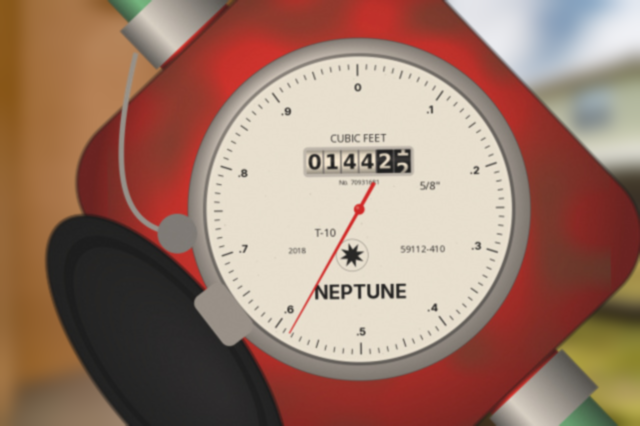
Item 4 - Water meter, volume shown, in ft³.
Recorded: 14421.58 ft³
